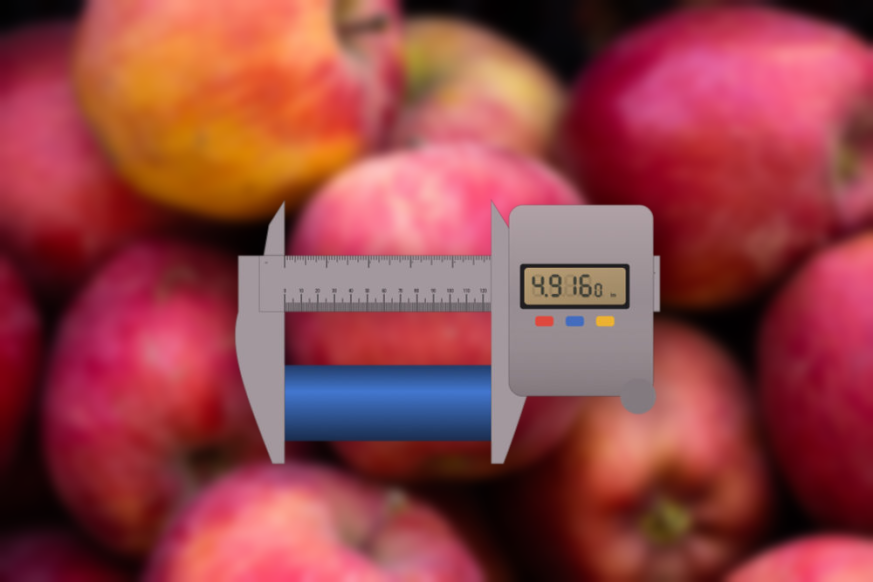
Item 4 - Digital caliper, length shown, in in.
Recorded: 4.9160 in
